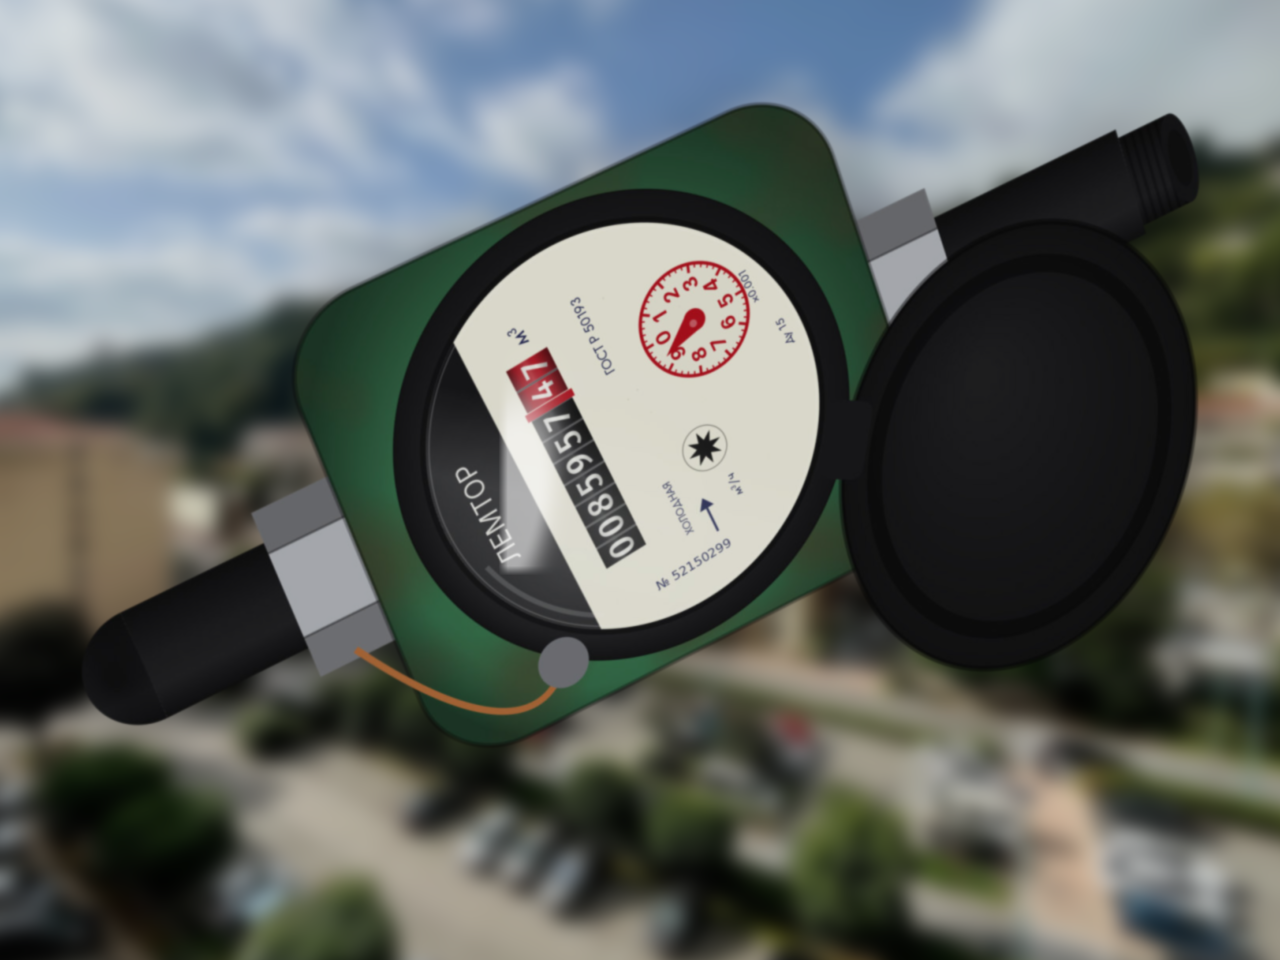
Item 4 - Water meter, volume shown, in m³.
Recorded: 85957.469 m³
